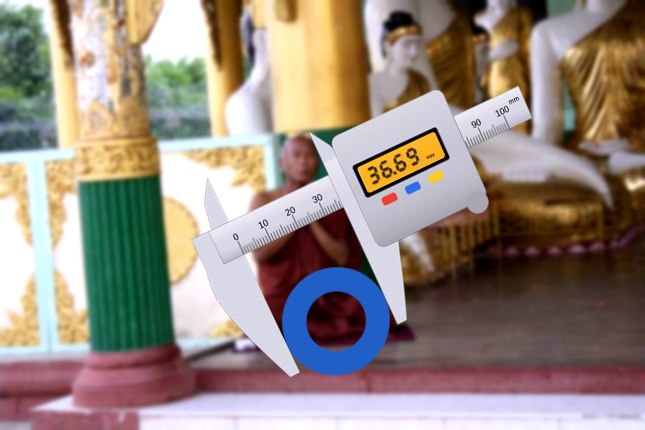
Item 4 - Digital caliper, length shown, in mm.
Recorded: 36.69 mm
